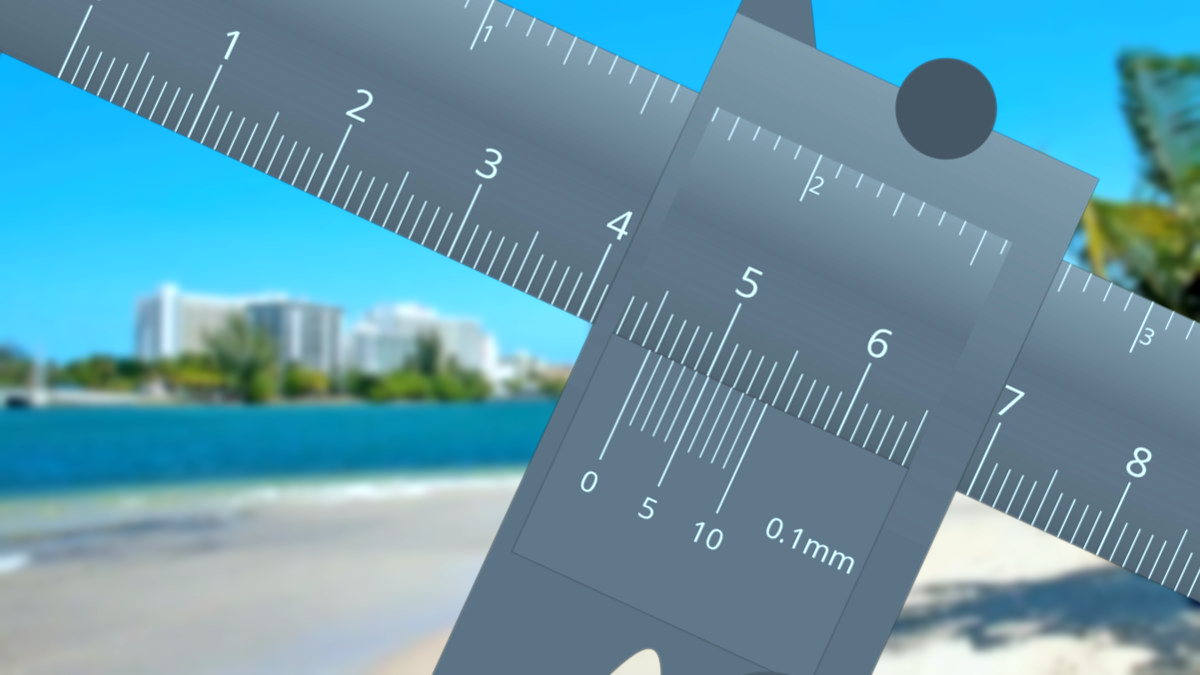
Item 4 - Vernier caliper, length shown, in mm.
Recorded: 45.6 mm
